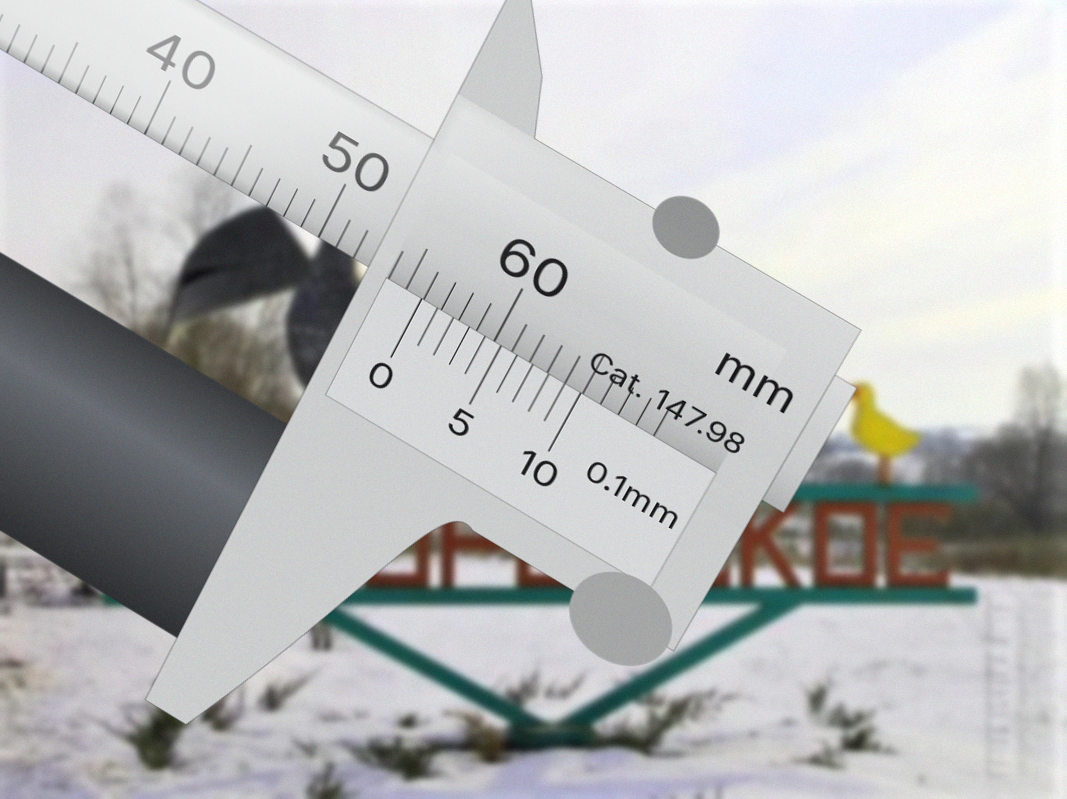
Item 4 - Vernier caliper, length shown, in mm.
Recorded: 55.9 mm
